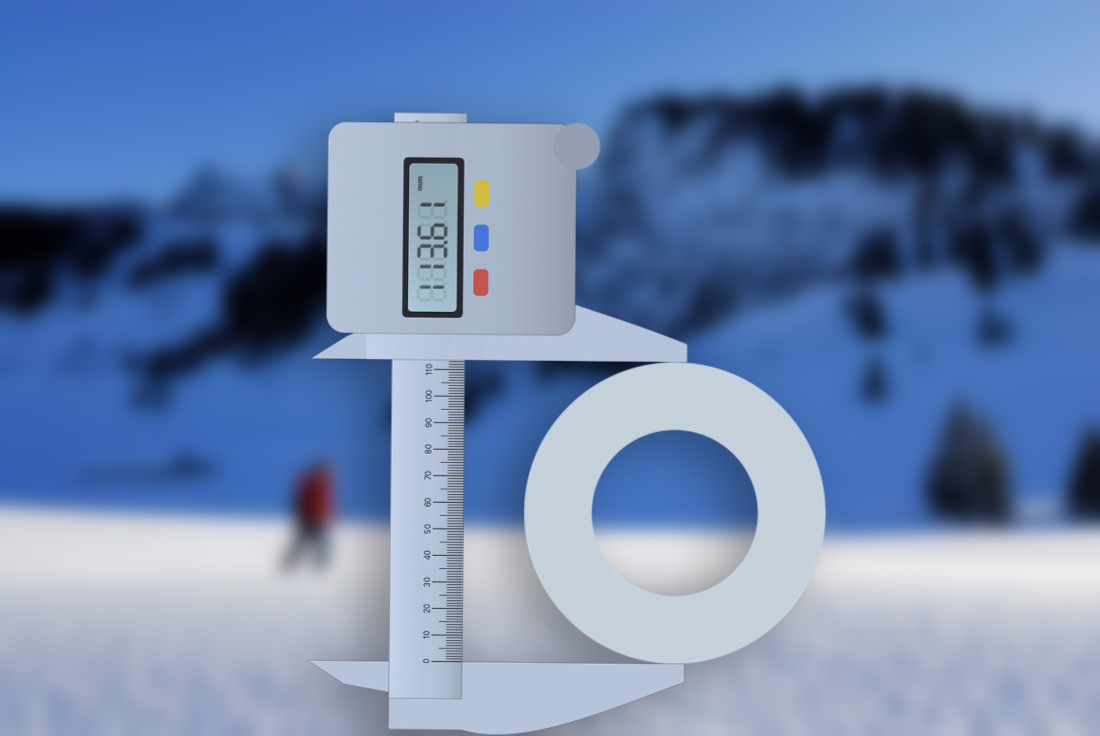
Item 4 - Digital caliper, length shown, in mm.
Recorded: 113.61 mm
